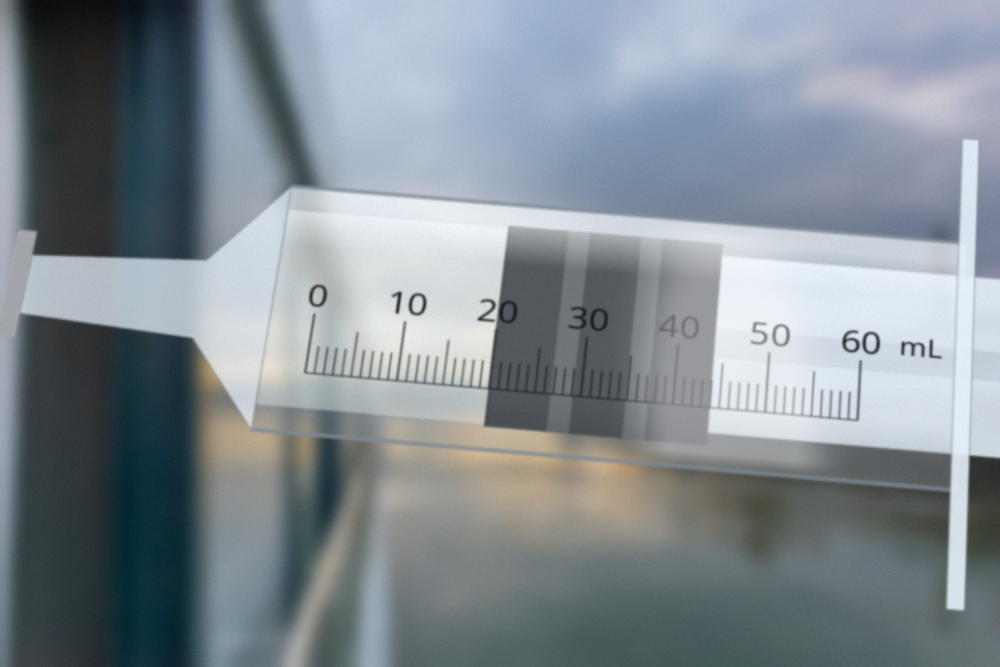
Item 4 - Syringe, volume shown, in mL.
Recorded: 20 mL
